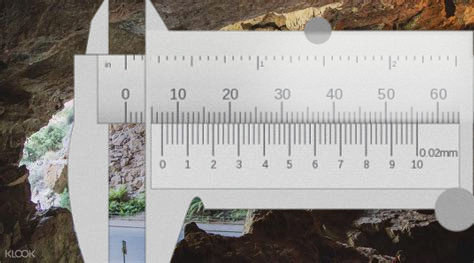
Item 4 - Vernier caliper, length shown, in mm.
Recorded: 7.0 mm
